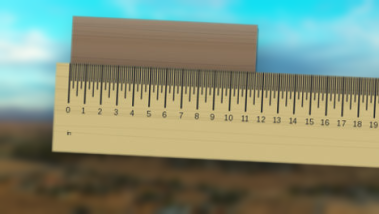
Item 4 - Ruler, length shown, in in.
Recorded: 11.5 in
